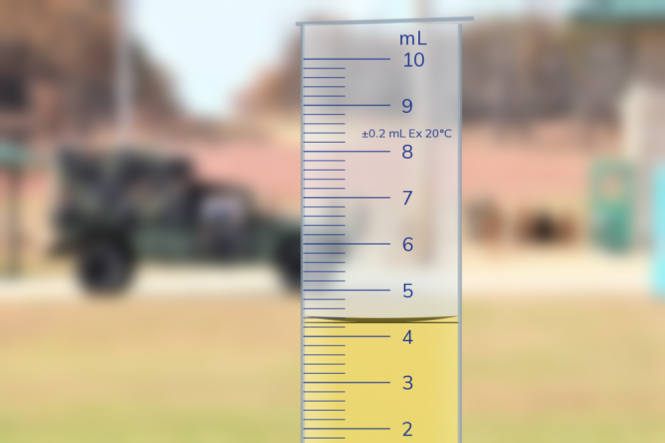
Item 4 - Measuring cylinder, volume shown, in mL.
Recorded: 4.3 mL
